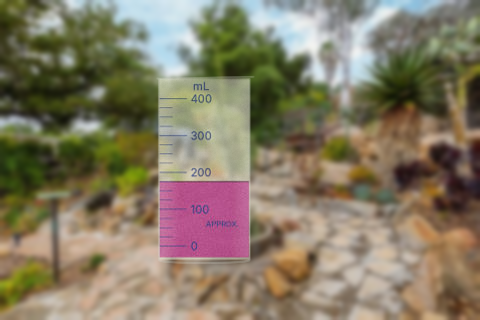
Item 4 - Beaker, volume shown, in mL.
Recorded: 175 mL
